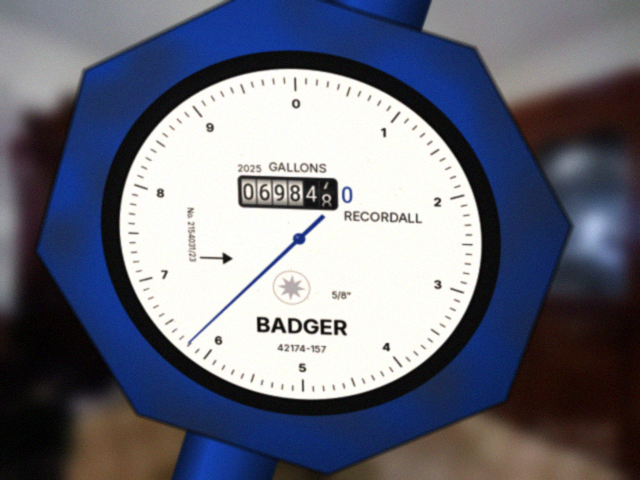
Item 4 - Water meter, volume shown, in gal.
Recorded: 698476.2 gal
